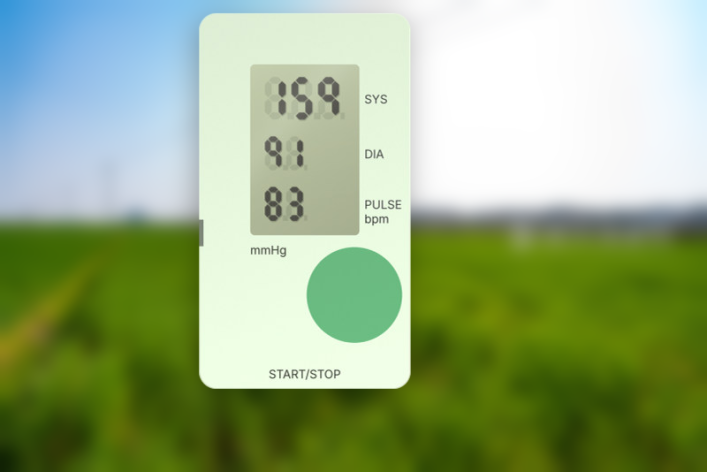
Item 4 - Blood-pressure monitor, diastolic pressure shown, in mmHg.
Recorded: 91 mmHg
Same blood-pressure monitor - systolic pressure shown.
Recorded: 159 mmHg
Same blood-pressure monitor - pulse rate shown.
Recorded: 83 bpm
